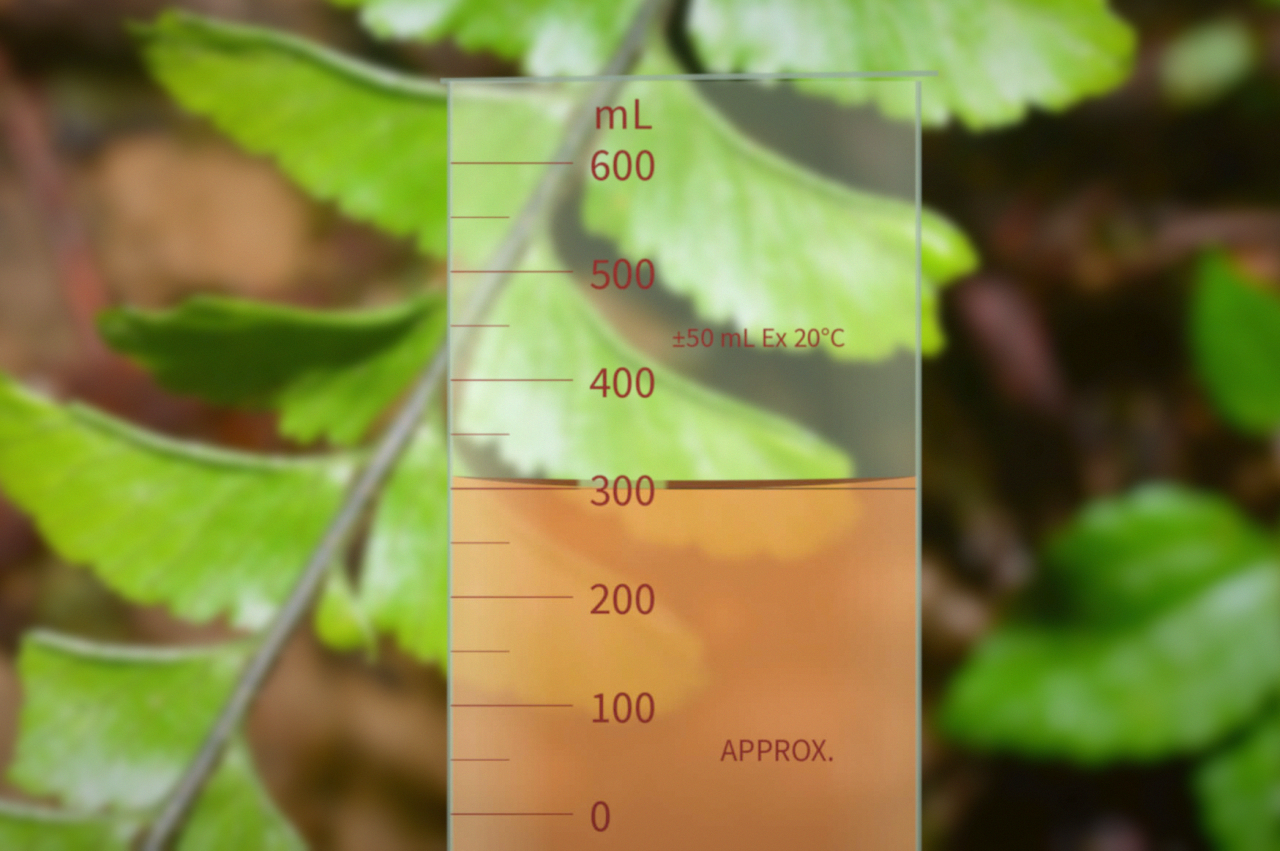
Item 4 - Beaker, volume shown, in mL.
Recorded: 300 mL
